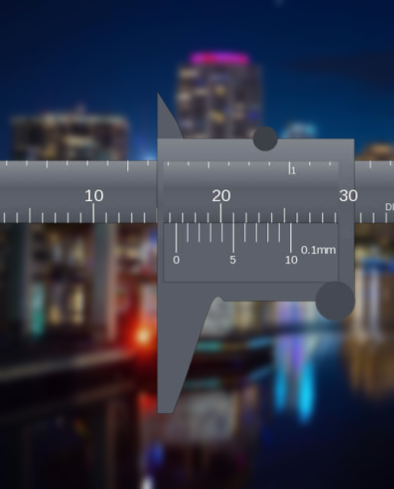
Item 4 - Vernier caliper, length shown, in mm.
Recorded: 16.5 mm
